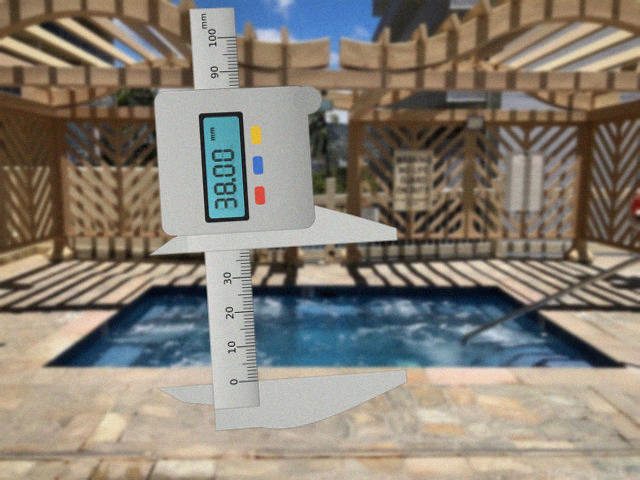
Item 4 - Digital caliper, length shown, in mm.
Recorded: 38.00 mm
